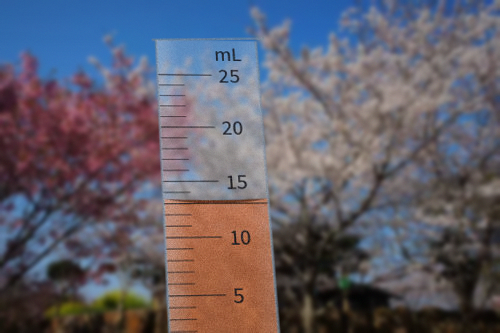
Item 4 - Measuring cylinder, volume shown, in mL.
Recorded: 13 mL
